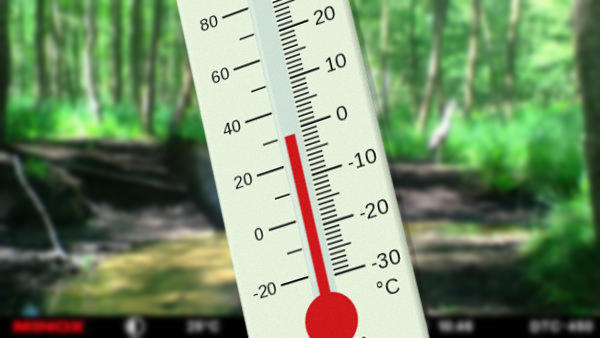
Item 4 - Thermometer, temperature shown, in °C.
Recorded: -1 °C
